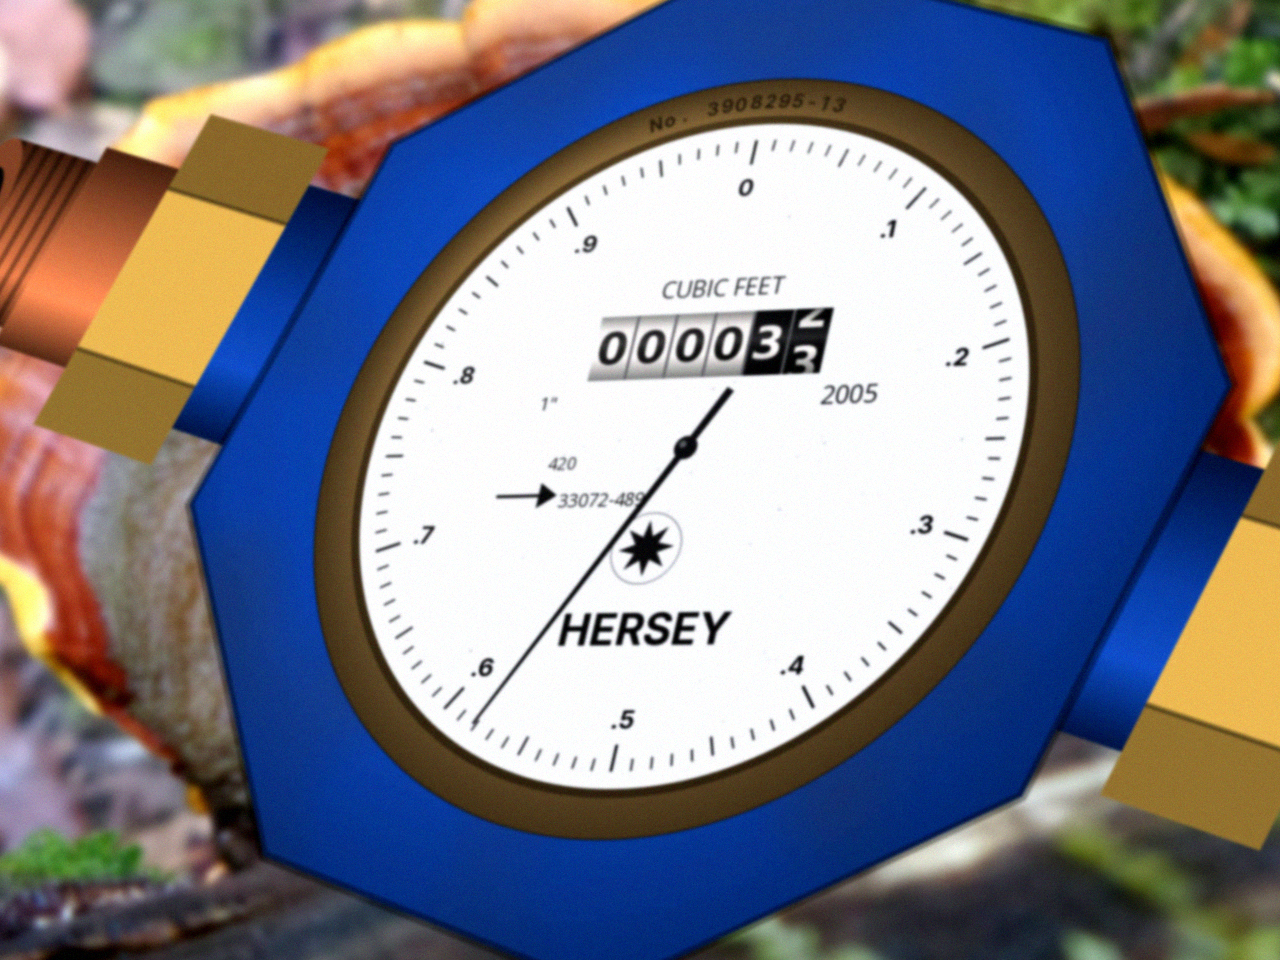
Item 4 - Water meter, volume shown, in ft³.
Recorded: 32.58 ft³
